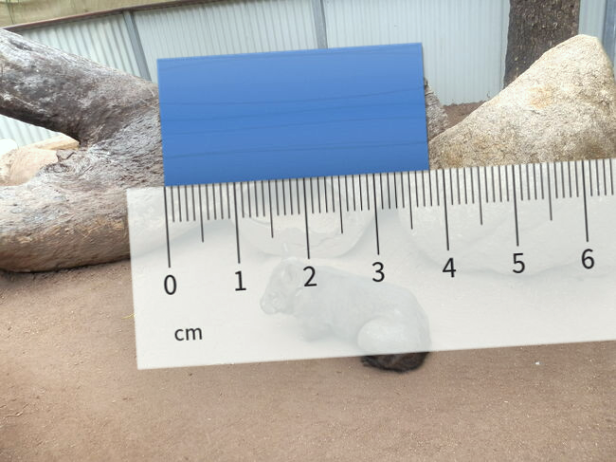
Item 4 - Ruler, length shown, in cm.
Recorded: 3.8 cm
